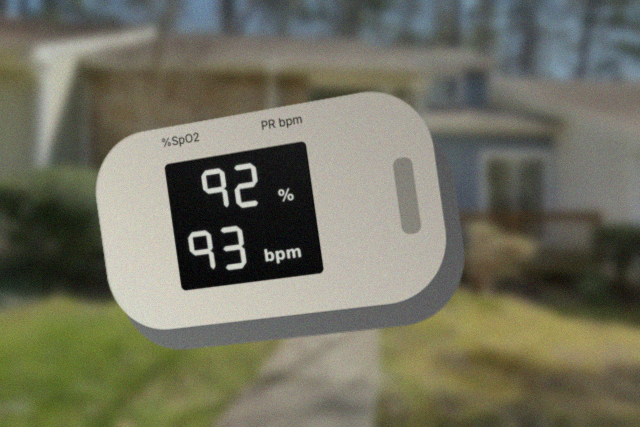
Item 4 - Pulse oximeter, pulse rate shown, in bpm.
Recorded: 93 bpm
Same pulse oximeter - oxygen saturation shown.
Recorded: 92 %
